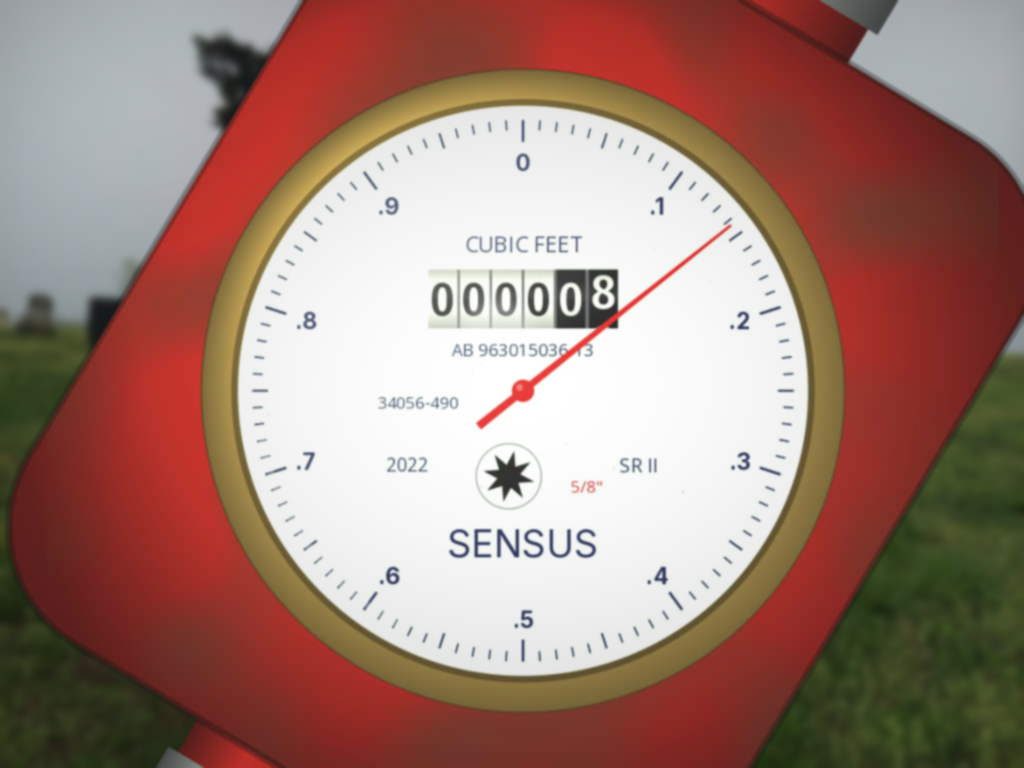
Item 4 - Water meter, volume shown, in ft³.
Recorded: 8.14 ft³
